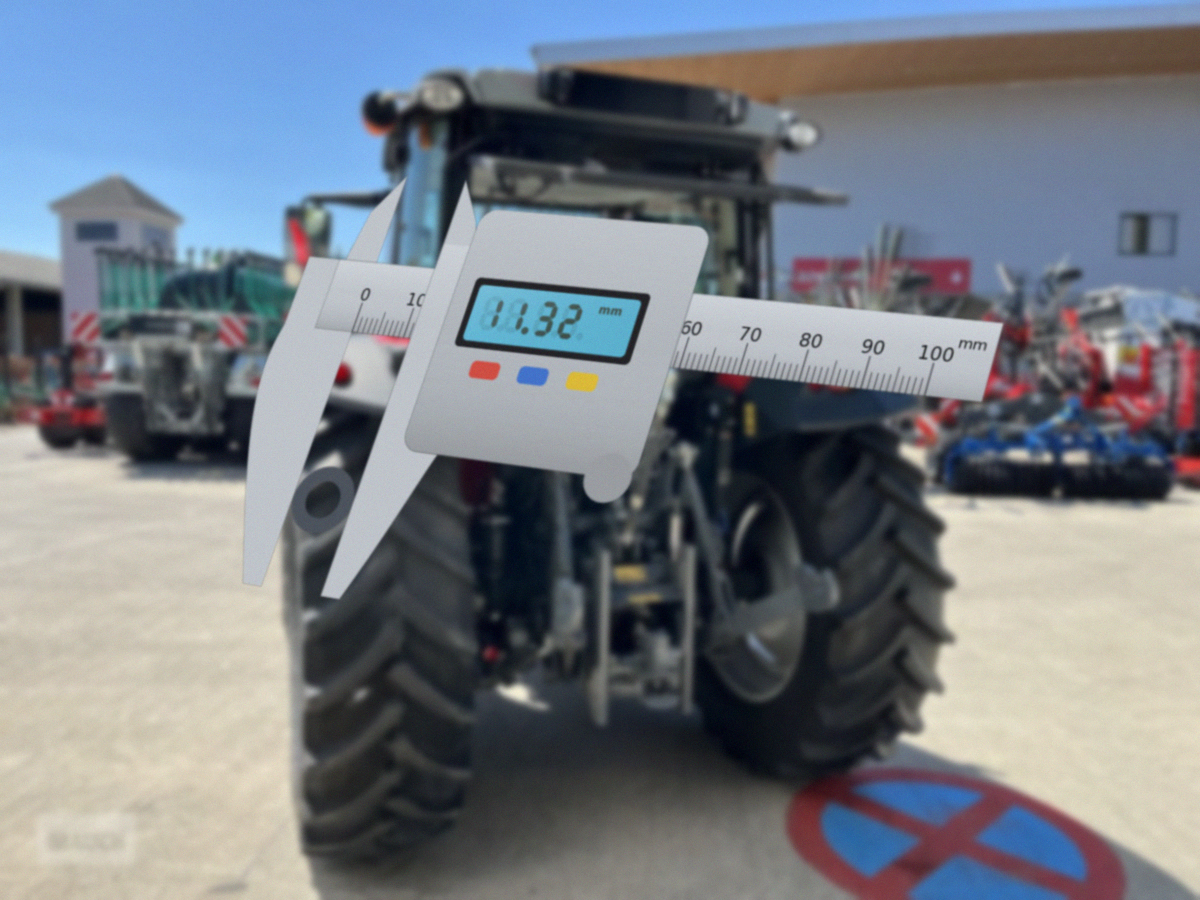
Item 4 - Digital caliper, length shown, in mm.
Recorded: 11.32 mm
